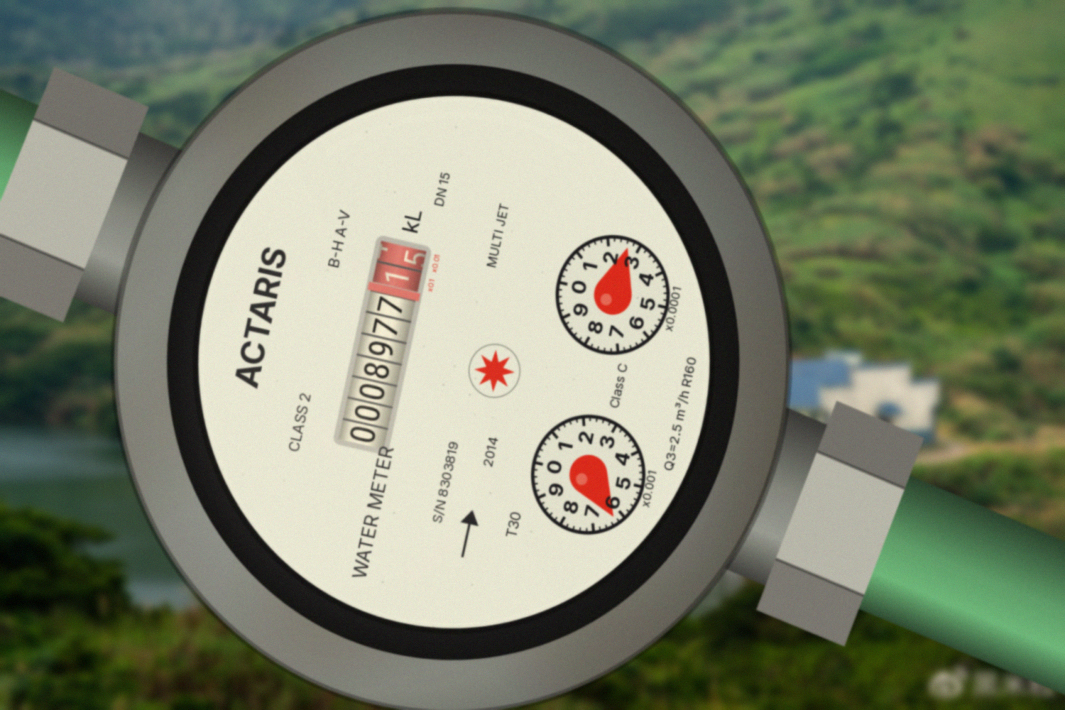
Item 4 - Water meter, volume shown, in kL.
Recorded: 8977.1462 kL
